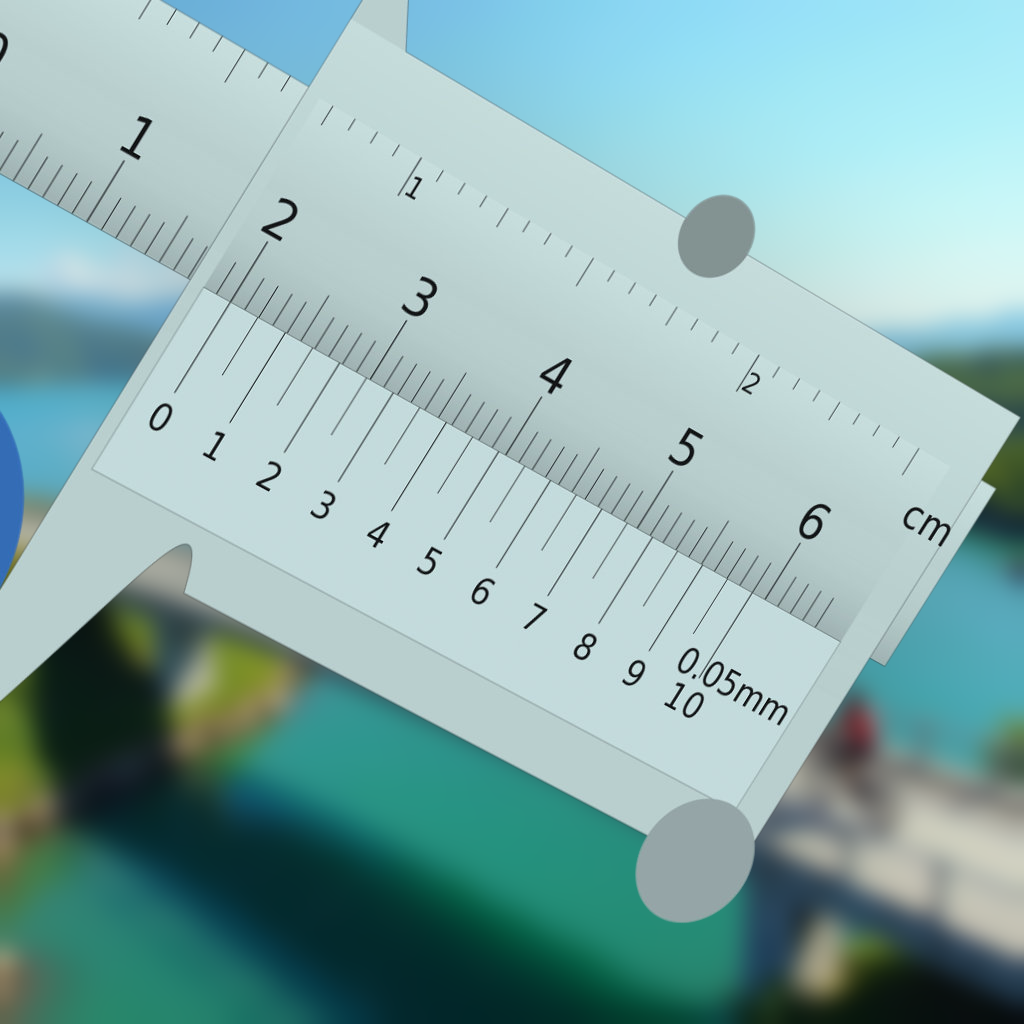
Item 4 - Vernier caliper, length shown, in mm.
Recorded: 20.0 mm
